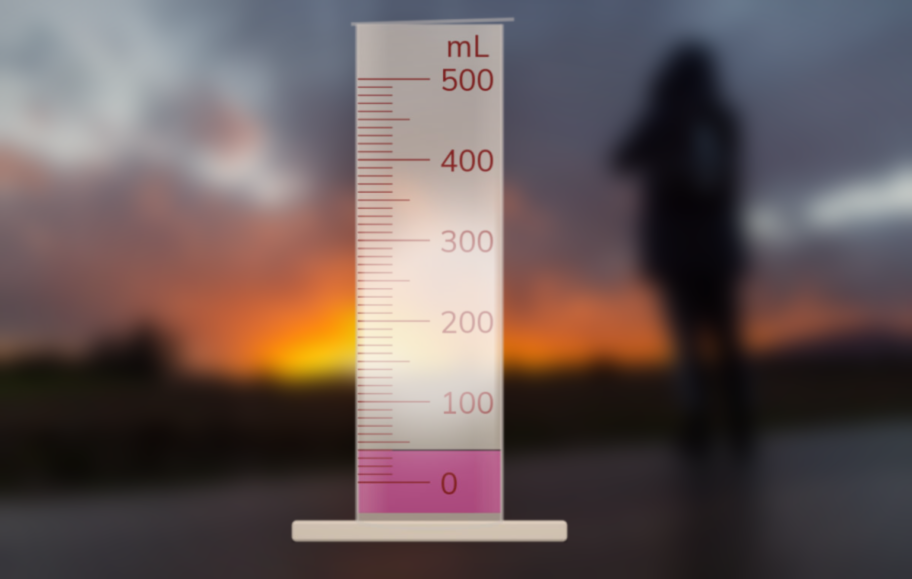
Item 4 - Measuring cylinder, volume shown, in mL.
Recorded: 40 mL
